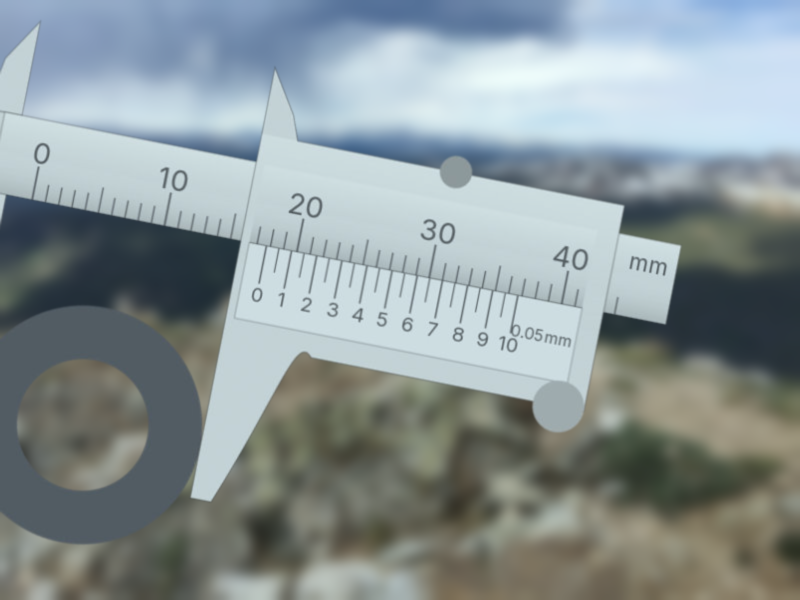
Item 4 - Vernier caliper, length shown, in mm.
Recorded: 17.7 mm
